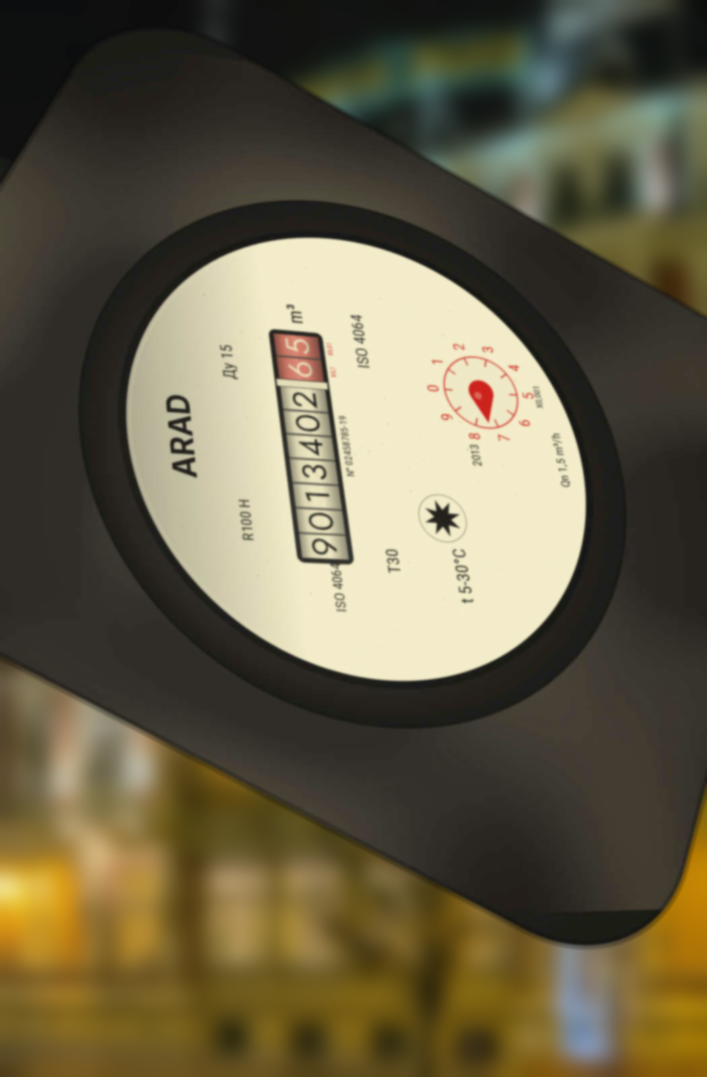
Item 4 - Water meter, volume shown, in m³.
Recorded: 9013402.657 m³
